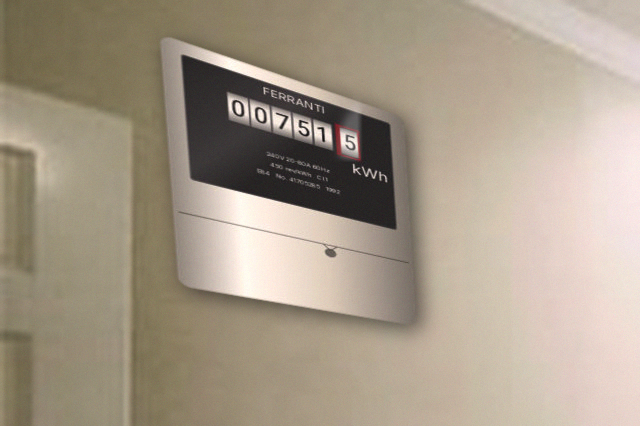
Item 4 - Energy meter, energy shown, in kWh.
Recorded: 751.5 kWh
